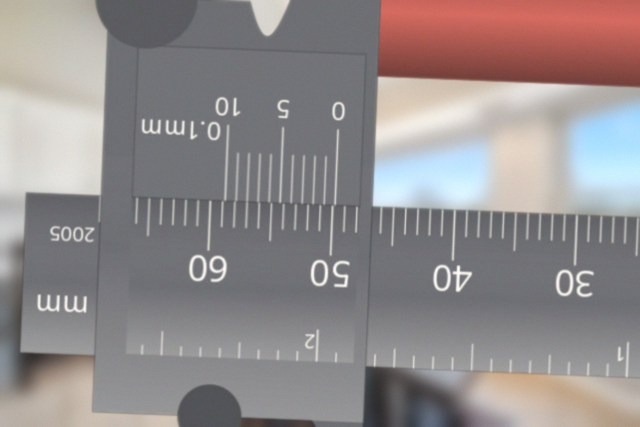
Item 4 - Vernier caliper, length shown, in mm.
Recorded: 49.8 mm
